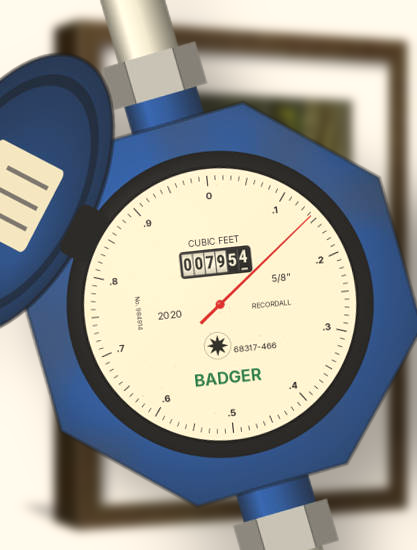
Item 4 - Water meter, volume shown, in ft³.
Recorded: 7954.14 ft³
